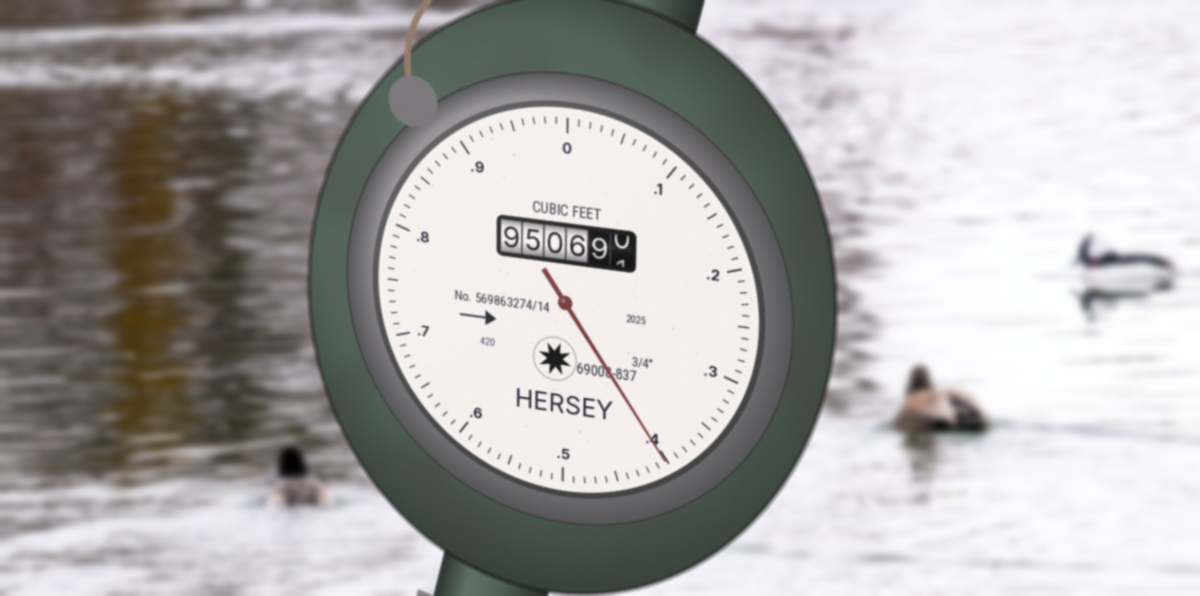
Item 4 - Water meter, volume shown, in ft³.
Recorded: 950690.40 ft³
